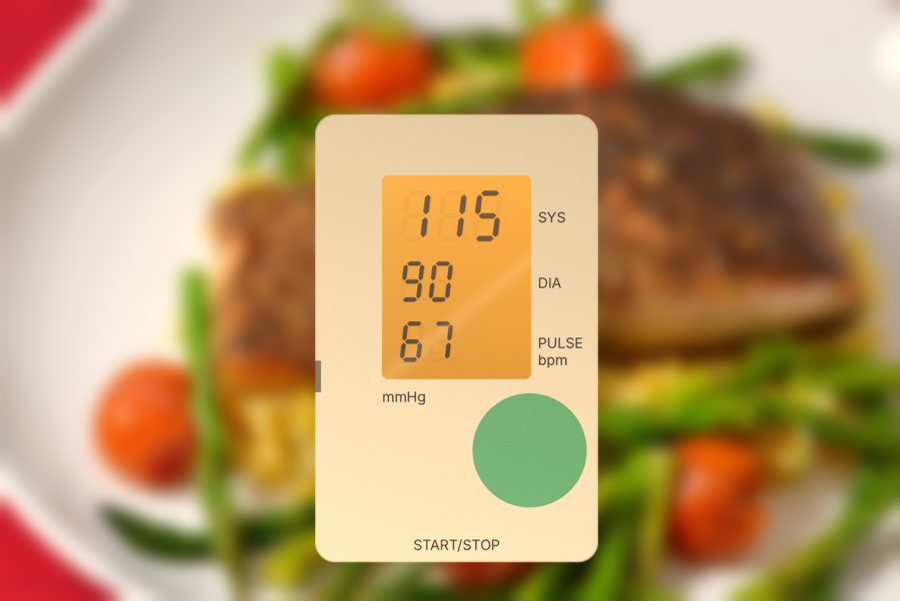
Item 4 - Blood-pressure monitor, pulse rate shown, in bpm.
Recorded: 67 bpm
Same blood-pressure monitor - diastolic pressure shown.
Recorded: 90 mmHg
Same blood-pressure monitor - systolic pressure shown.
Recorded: 115 mmHg
